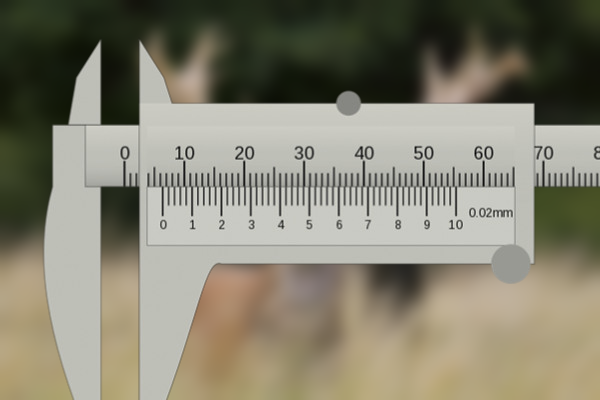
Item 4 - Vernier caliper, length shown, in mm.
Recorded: 6.4 mm
